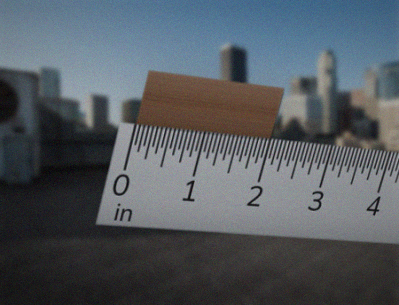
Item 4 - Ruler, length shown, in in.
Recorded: 2 in
